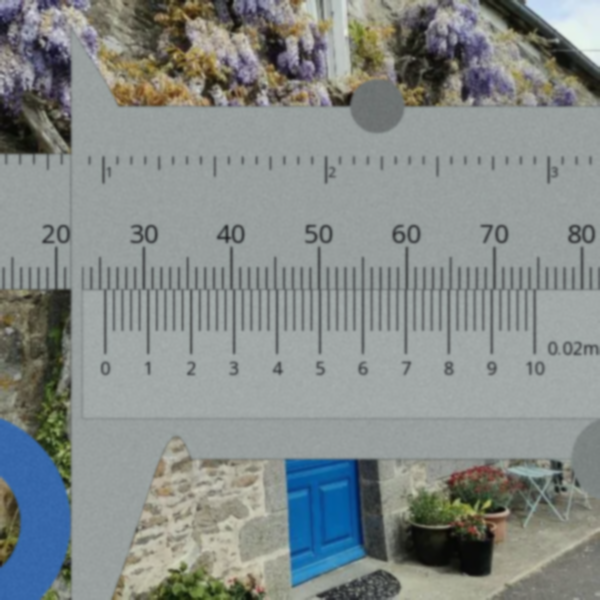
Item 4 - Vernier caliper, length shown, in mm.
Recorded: 25.6 mm
